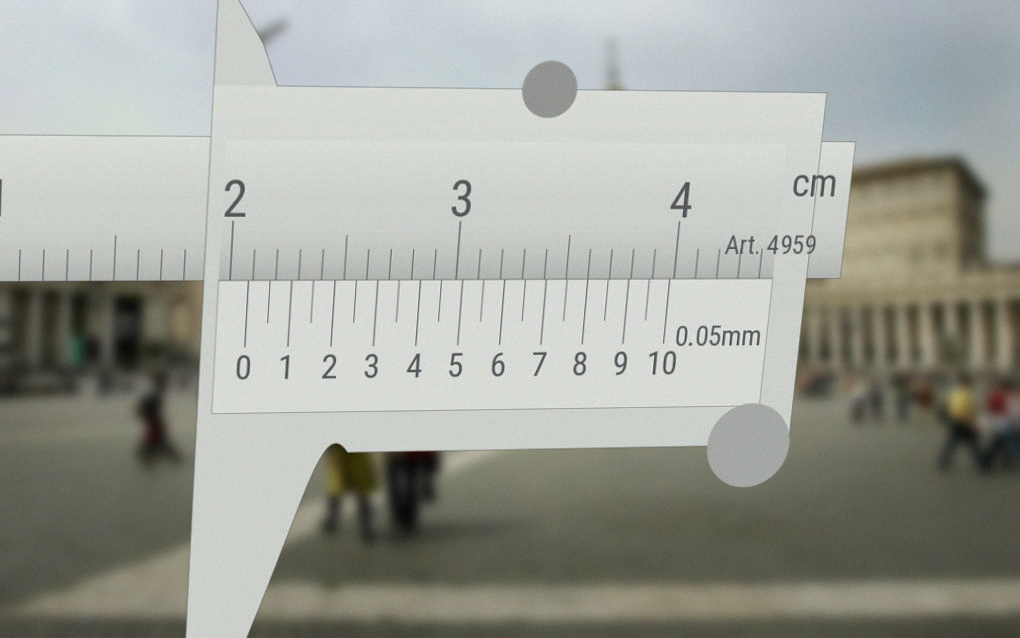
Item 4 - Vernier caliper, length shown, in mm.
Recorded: 20.8 mm
